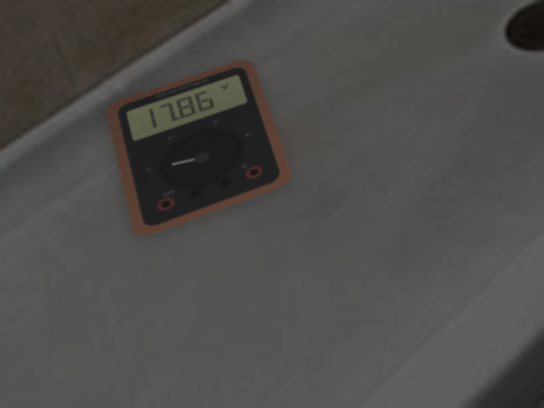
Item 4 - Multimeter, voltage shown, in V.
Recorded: 17.86 V
